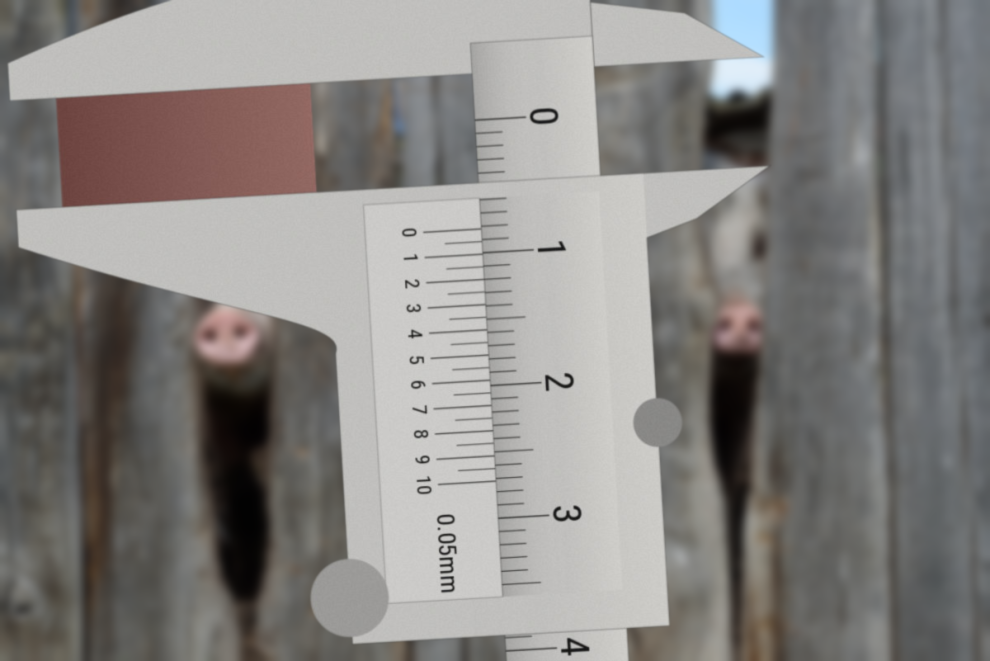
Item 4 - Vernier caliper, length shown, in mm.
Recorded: 8.2 mm
